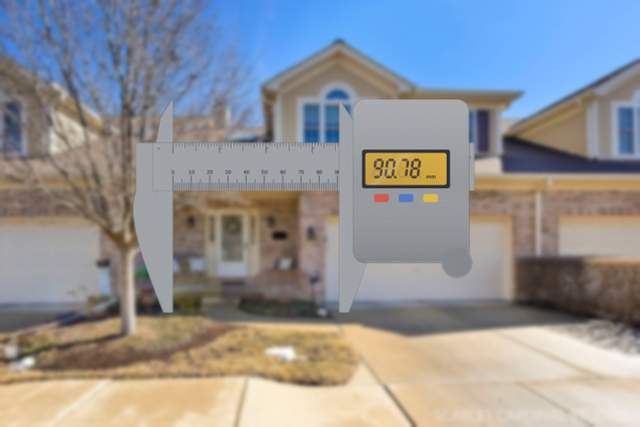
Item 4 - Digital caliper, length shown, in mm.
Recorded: 90.78 mm
